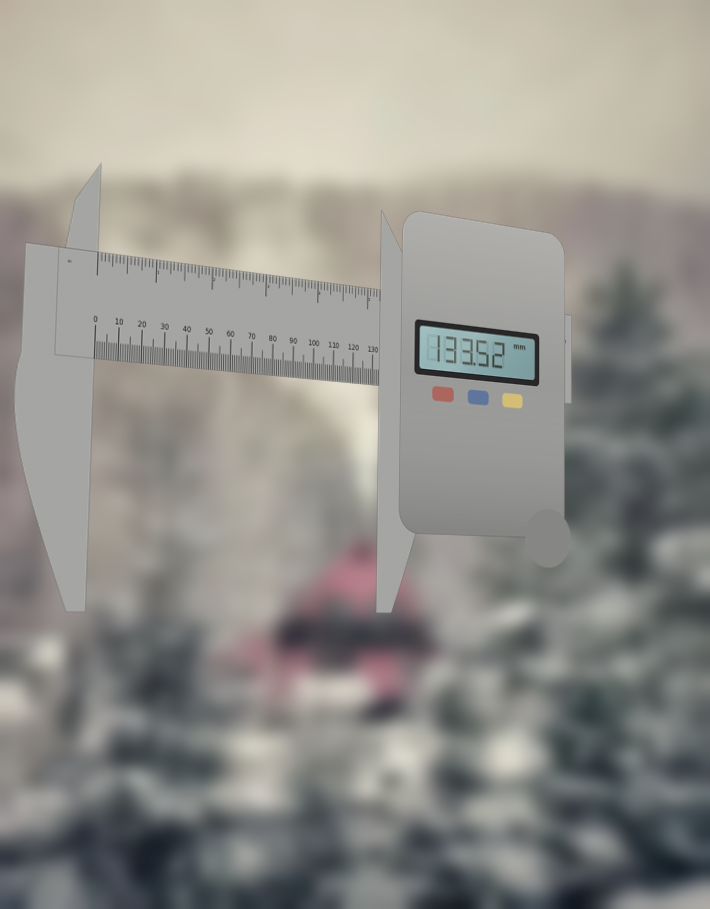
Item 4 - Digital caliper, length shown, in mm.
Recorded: 133.52 mm
